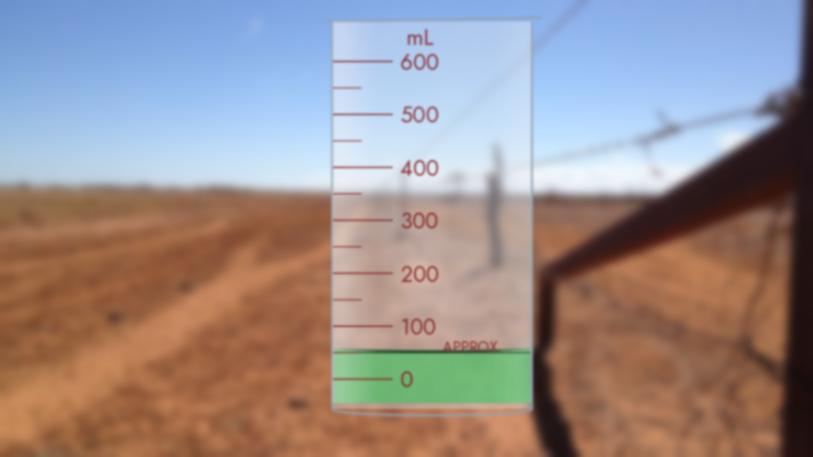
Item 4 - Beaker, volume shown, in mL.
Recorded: 50 mL
